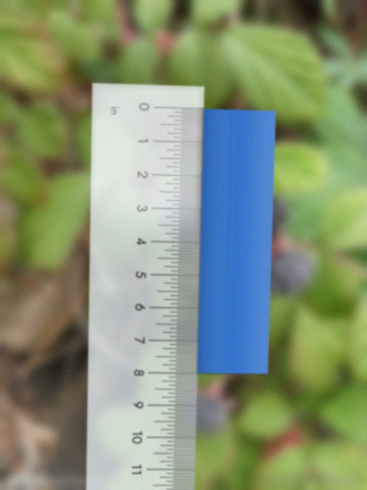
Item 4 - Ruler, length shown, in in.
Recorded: 8 in
